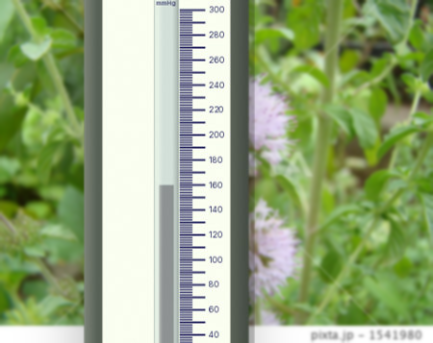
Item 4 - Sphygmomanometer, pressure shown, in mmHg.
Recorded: 160 mmHg
